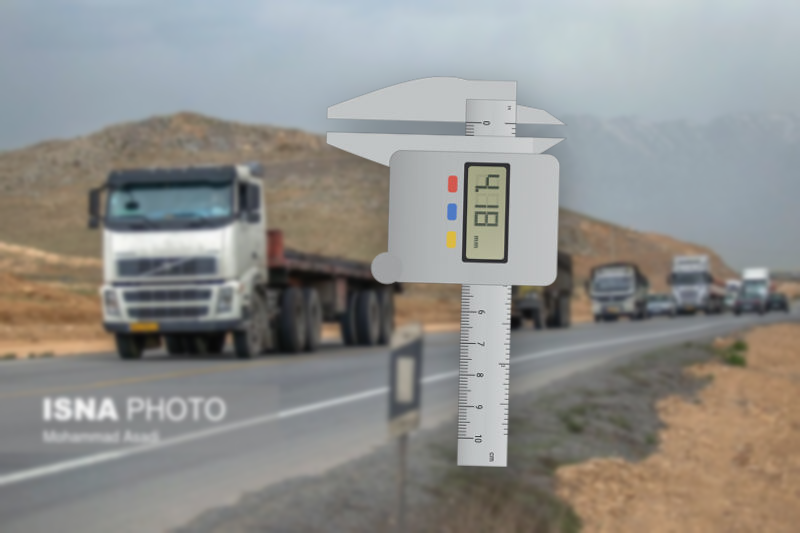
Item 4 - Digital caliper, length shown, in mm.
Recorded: 4.18 mm
